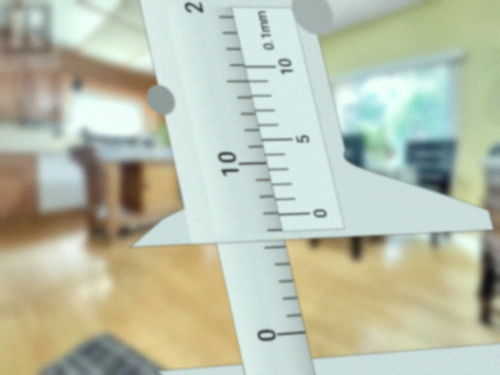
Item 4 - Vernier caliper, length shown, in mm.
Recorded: 6.9 mm
